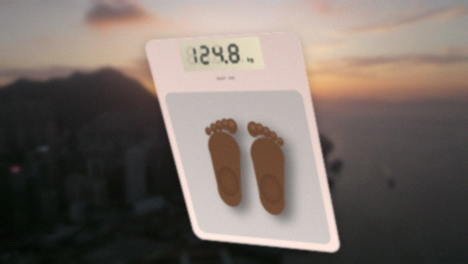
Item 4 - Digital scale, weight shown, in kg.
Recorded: 124.8 kg
